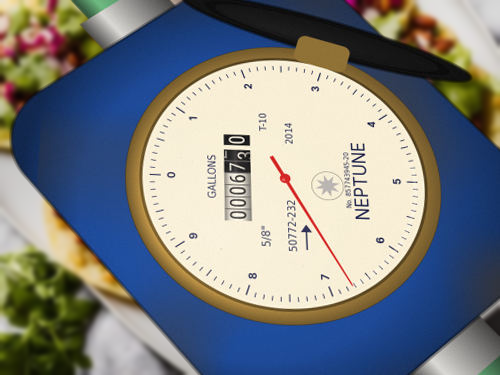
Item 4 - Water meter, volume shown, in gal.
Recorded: 6726.7 gal
